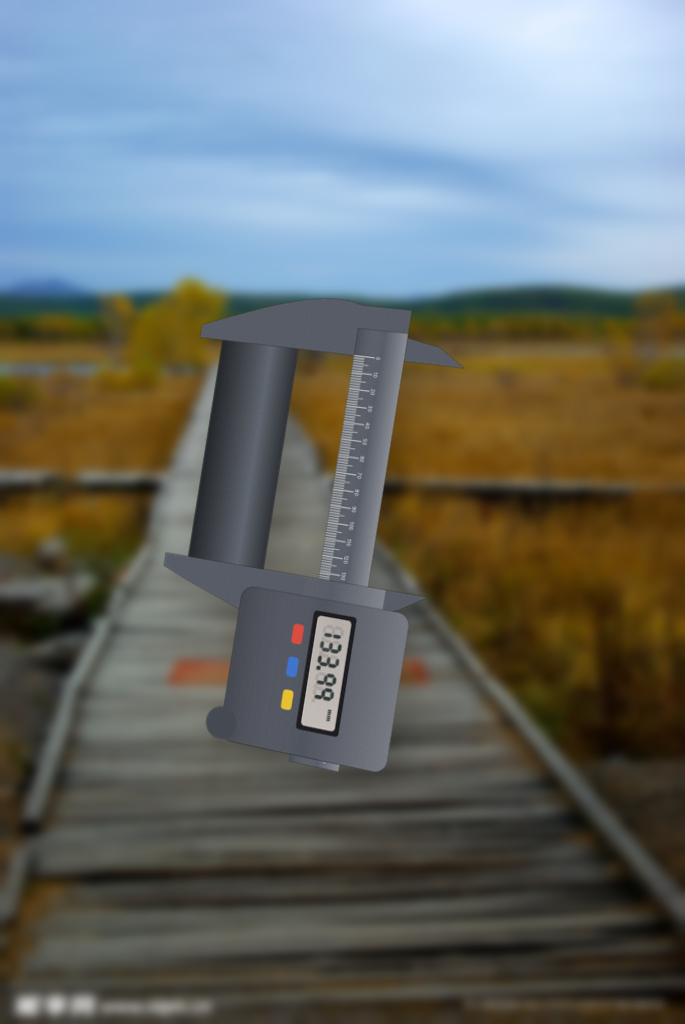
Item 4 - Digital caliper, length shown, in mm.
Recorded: 133.99 mm
